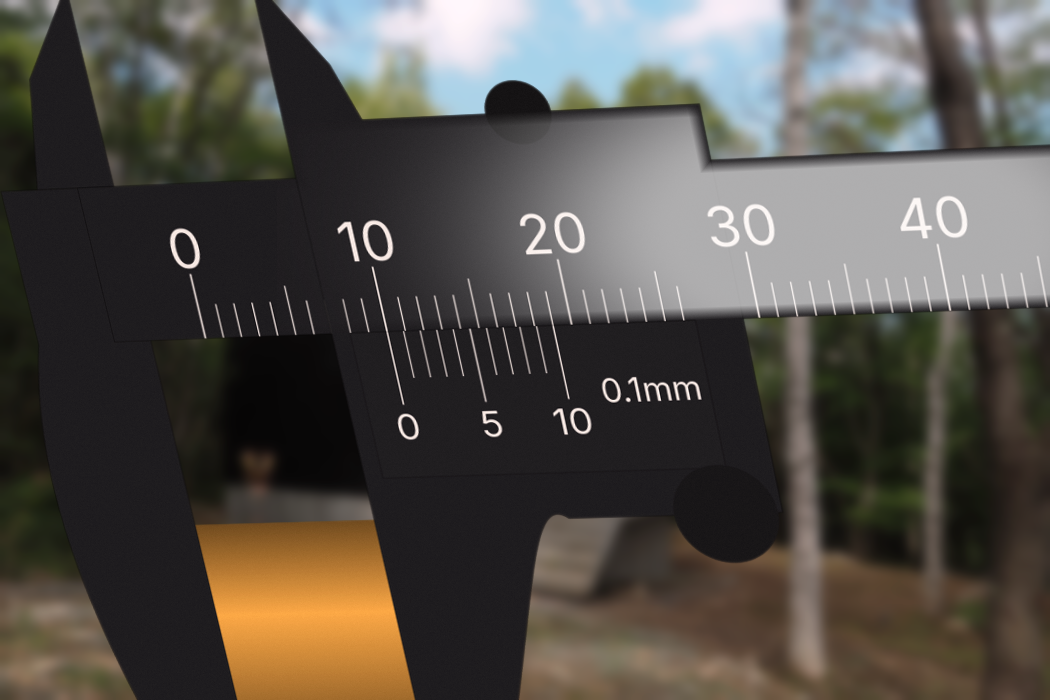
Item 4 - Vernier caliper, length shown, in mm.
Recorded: 10.0 mm
